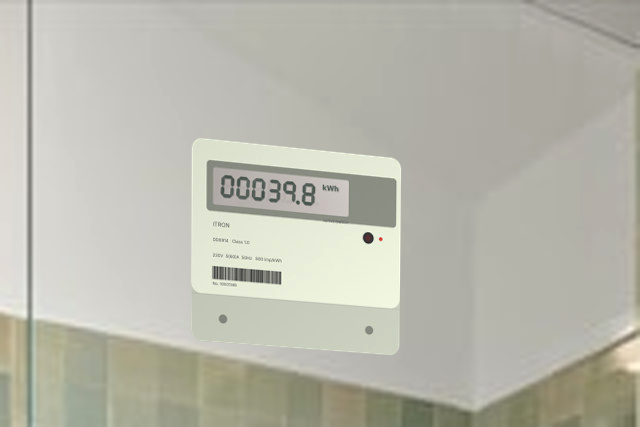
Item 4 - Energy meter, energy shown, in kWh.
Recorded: 39.8 kWh
